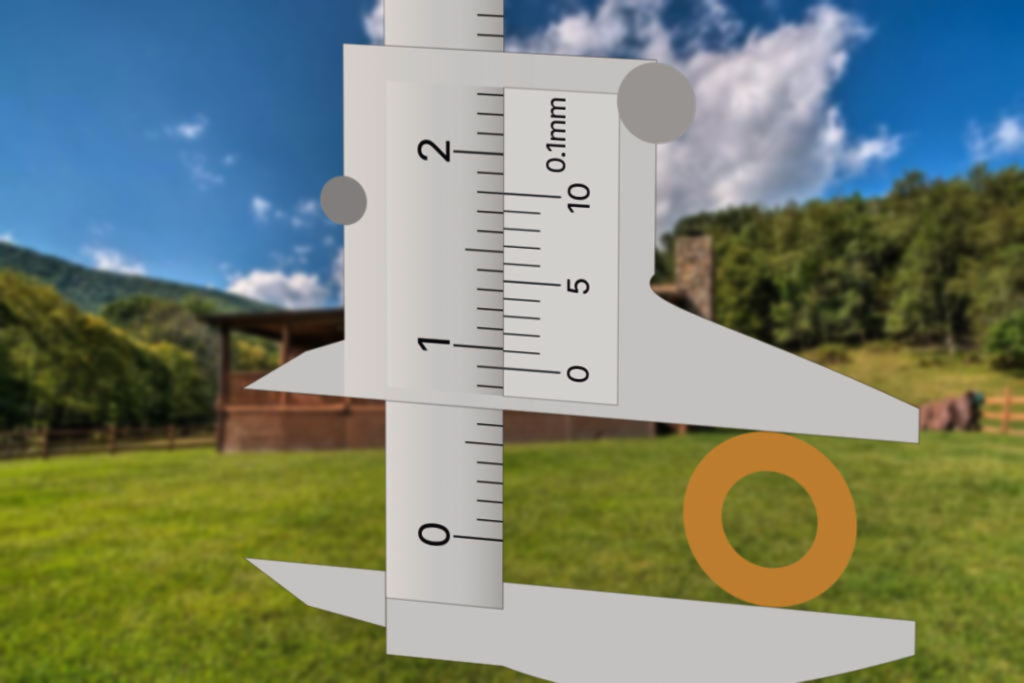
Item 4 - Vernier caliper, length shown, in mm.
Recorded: 9.0 mm
